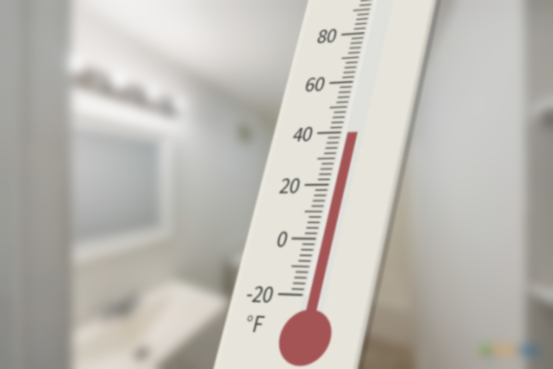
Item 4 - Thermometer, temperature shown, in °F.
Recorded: 40 °F
